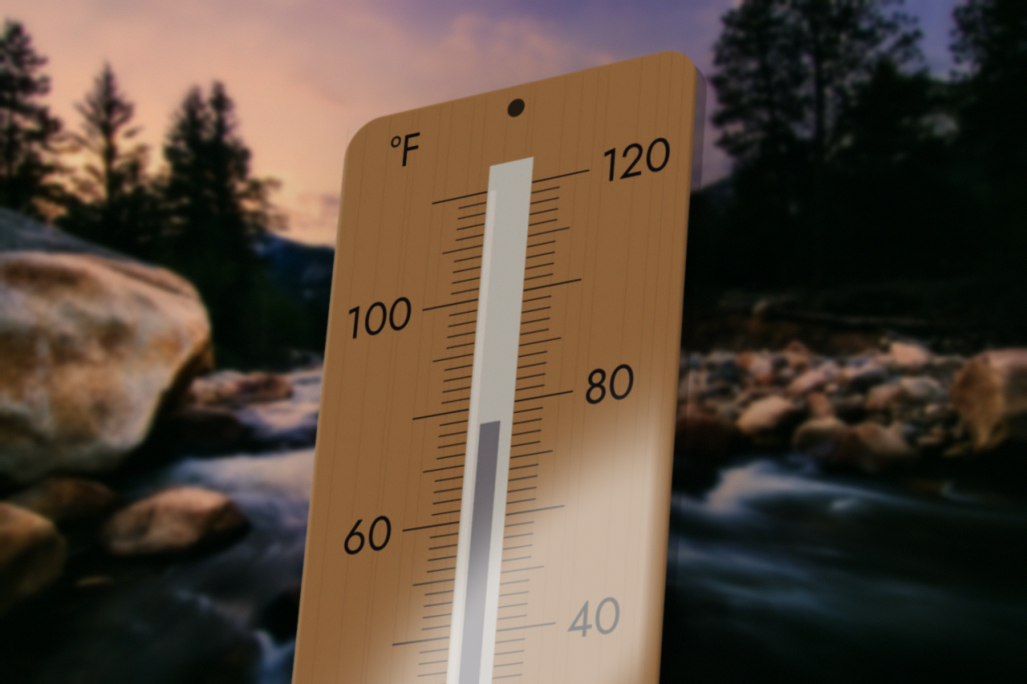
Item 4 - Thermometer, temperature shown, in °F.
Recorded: 77 °F
